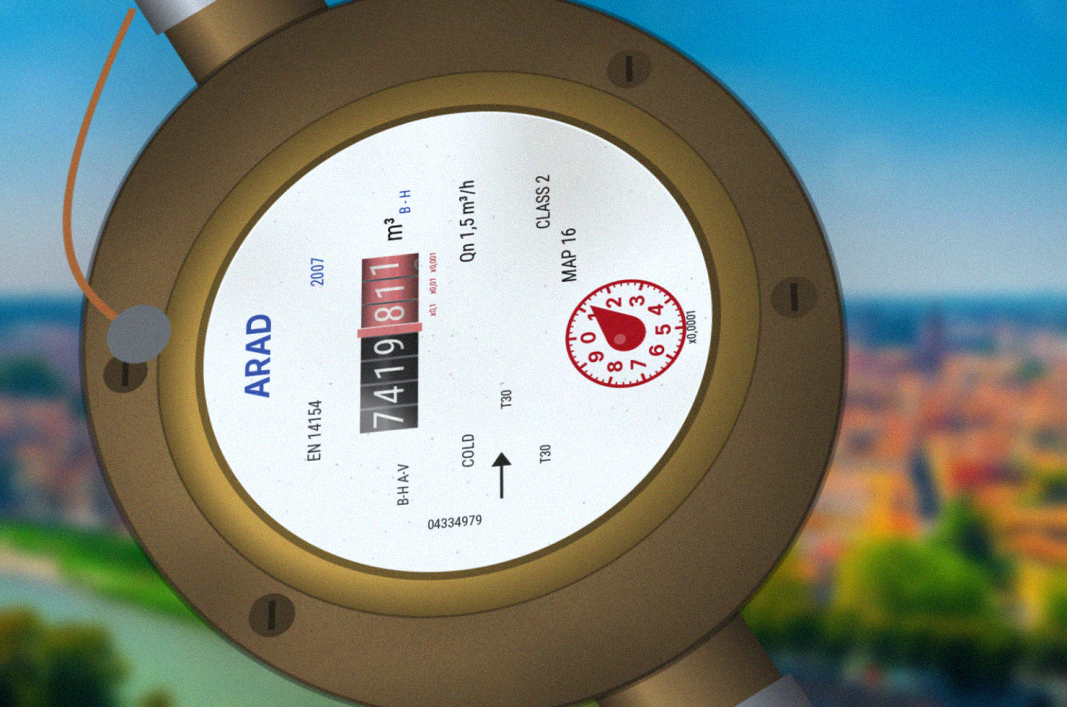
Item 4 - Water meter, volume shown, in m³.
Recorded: 7419.8111 m³
